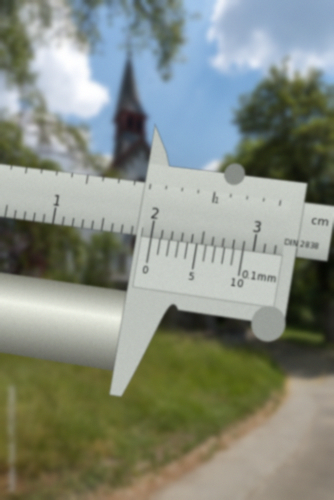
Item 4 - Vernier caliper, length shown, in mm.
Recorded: 20.0 mm
